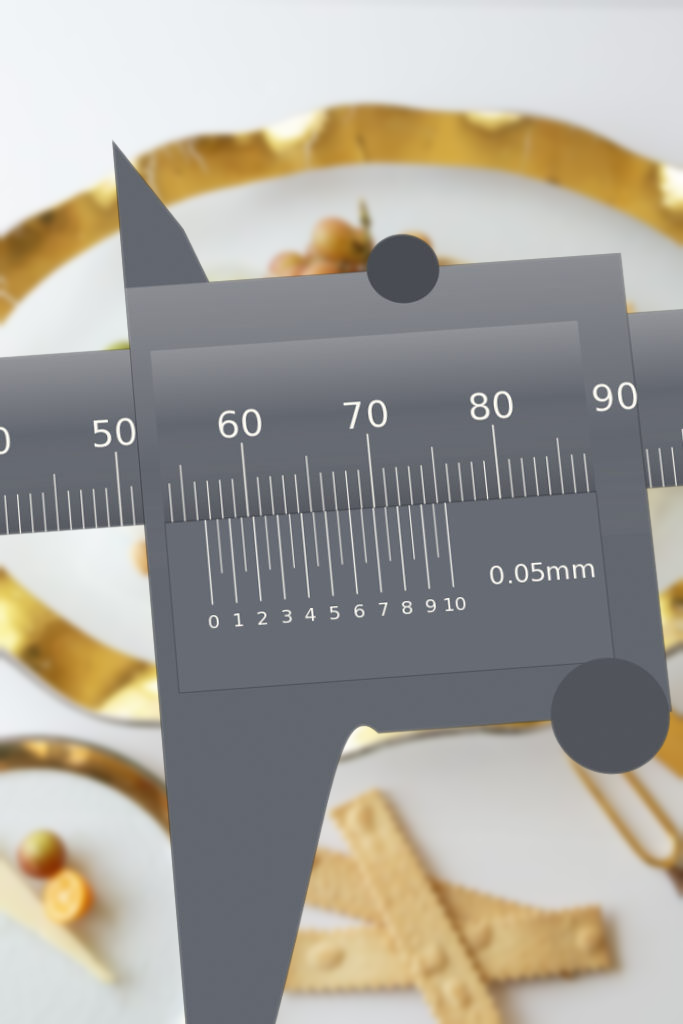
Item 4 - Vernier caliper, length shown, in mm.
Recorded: 56.6 mm
